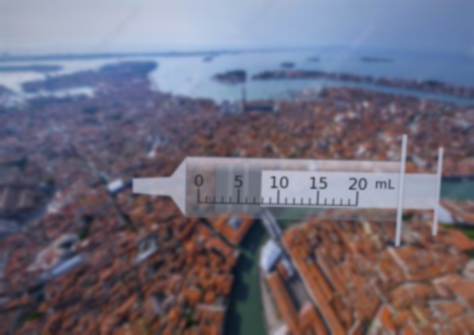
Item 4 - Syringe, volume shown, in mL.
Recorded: 2 mL
